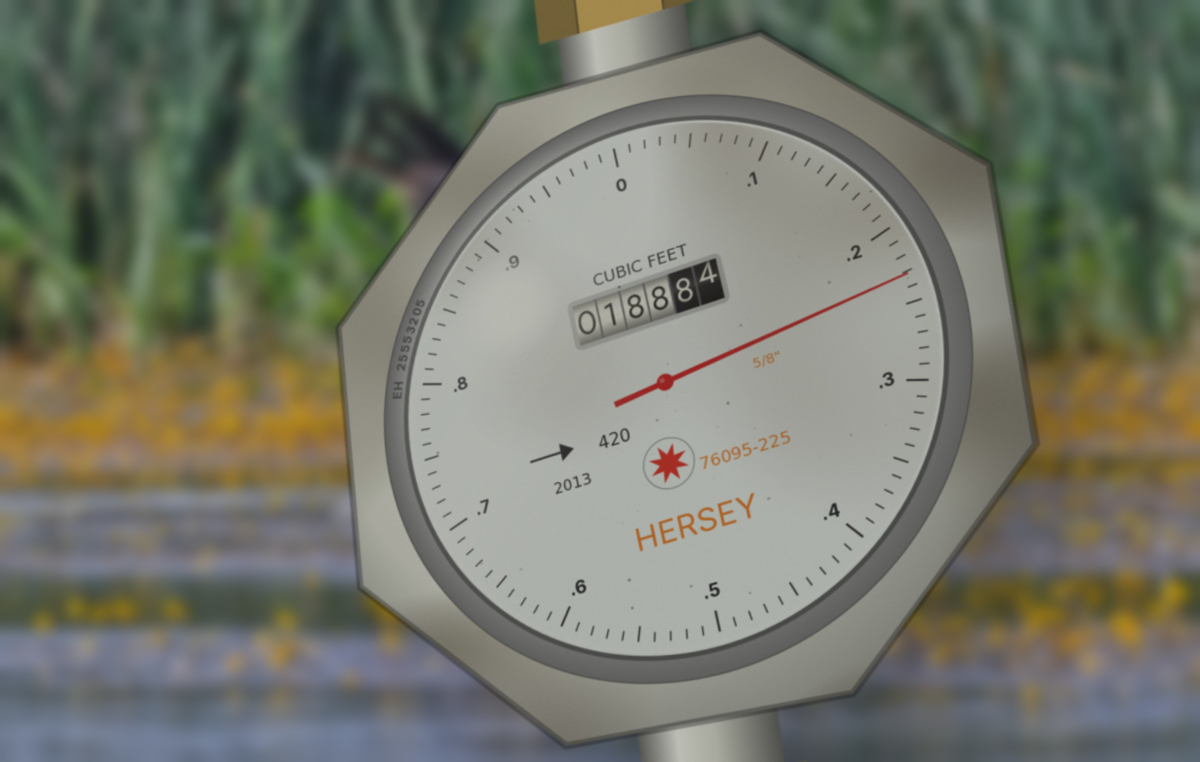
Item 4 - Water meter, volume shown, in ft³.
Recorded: 18884.23 ft³
